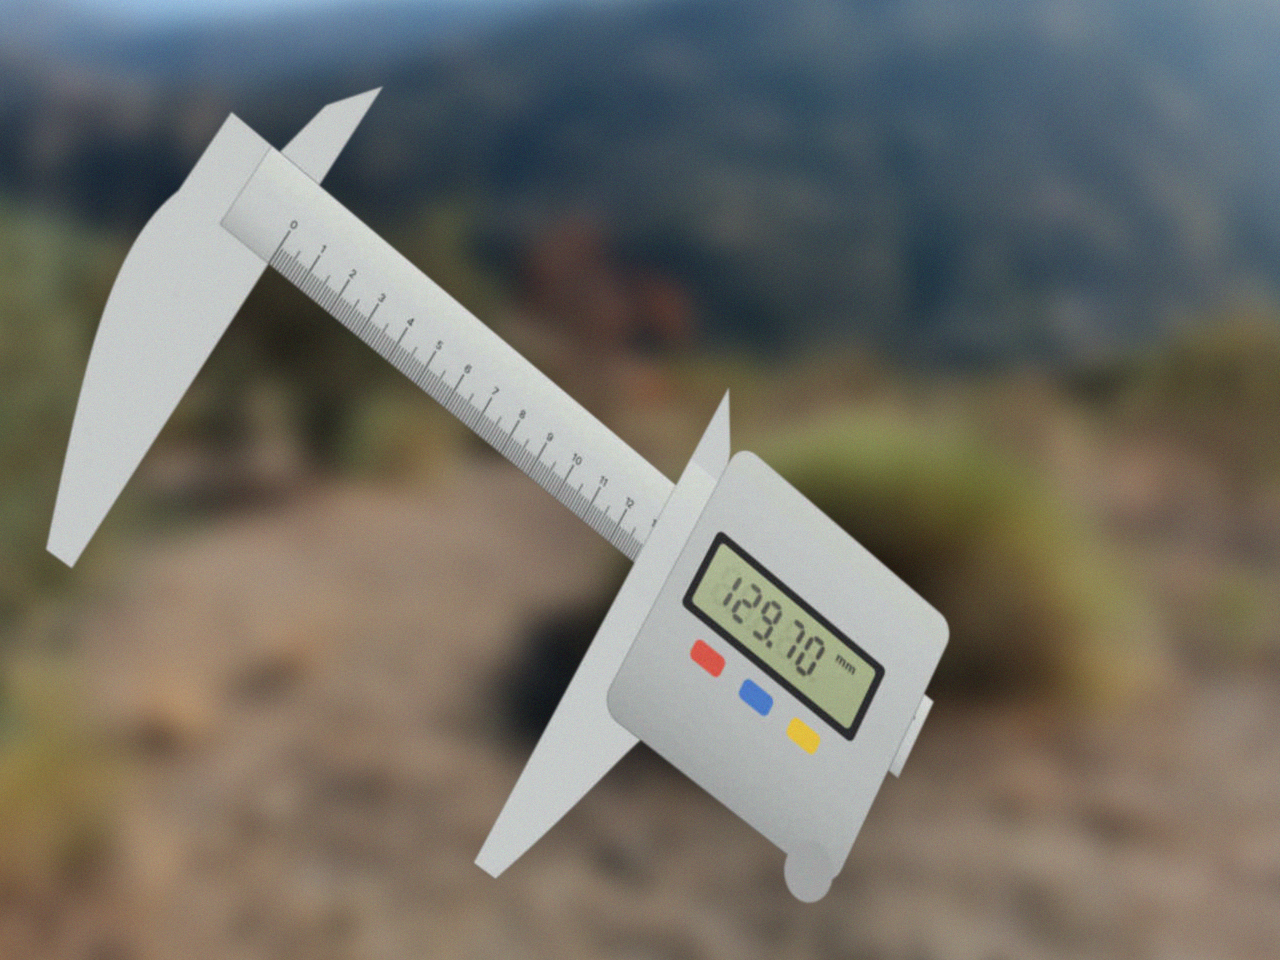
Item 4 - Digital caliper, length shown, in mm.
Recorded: 129.70 mm
